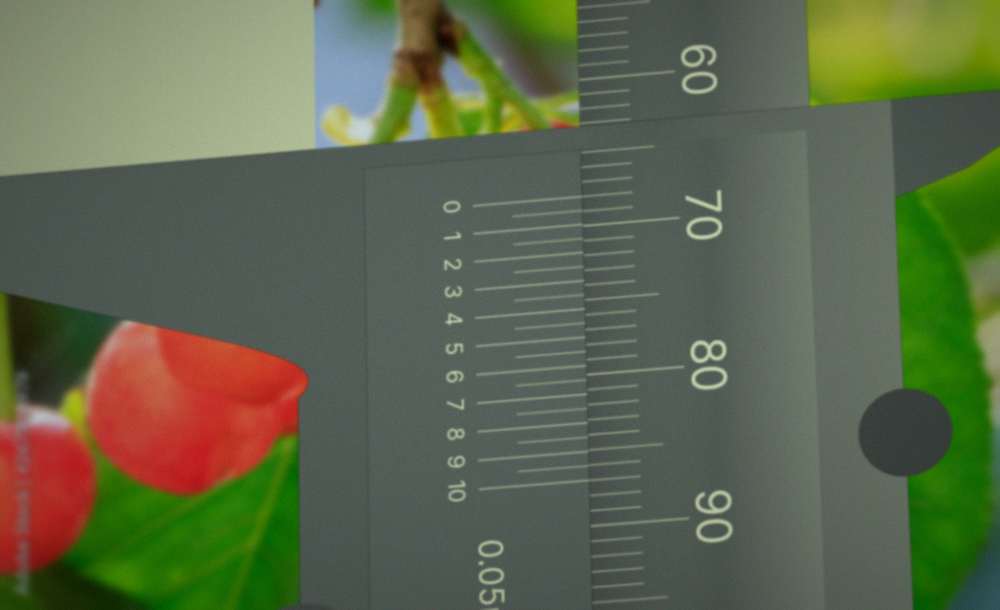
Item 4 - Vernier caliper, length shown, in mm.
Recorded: 68.0 mm
